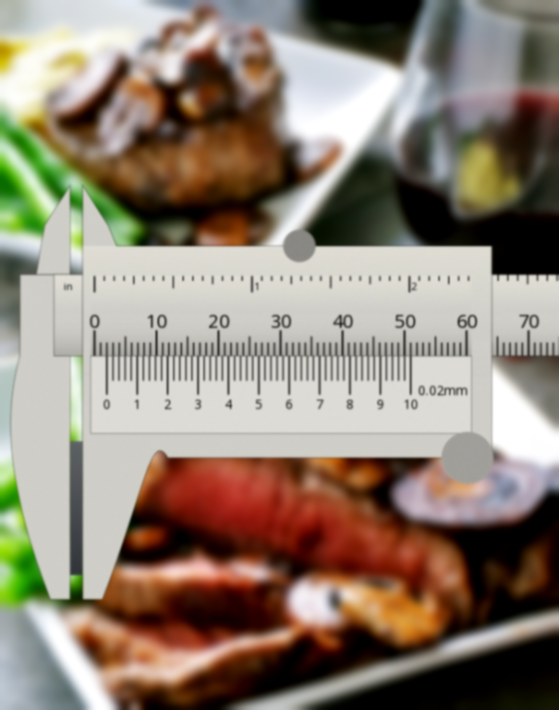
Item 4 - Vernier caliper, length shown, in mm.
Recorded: 2.0 mm
